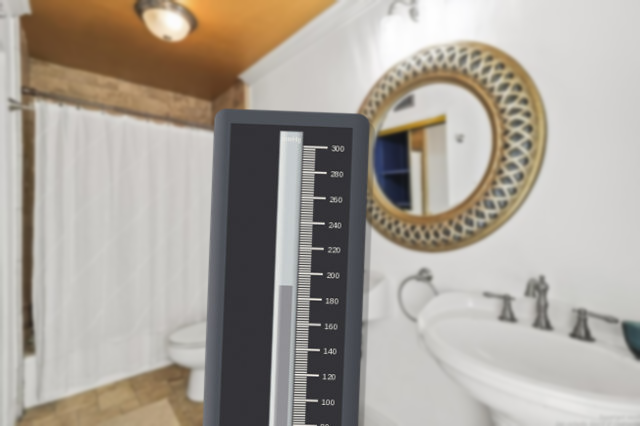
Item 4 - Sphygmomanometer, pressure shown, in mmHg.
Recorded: 190 mmHg
